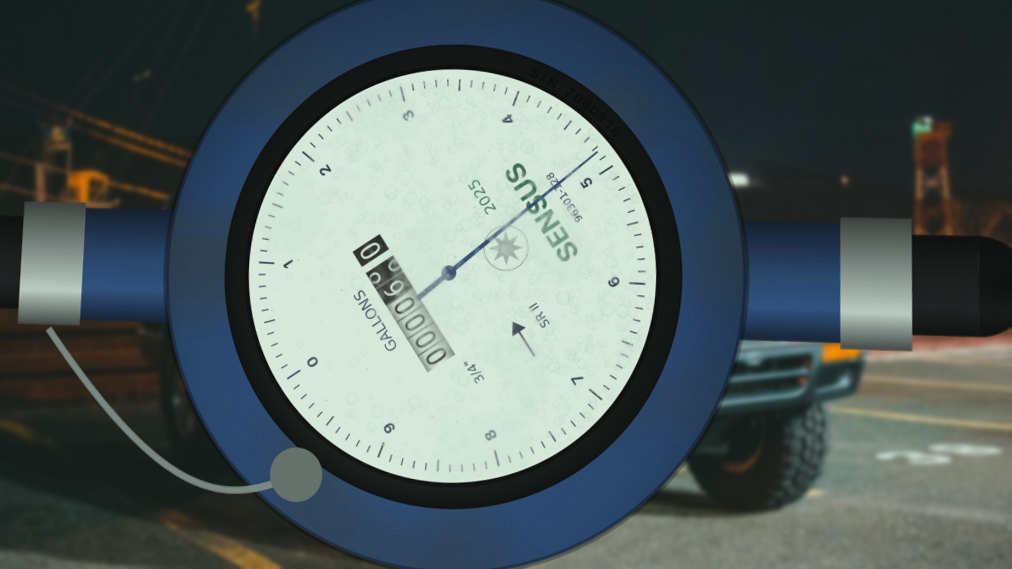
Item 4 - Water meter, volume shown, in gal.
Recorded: 684.8 gal
